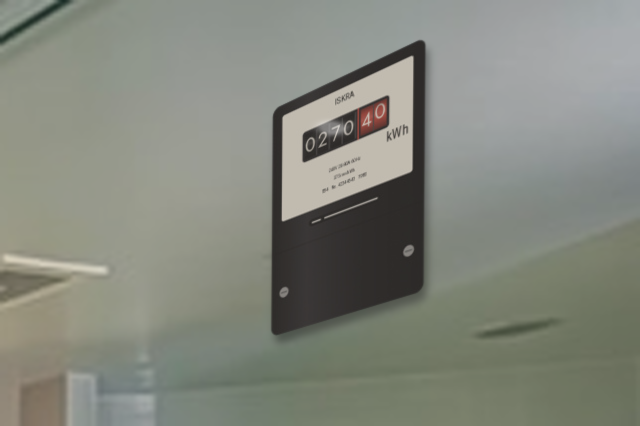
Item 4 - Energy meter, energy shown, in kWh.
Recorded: 270.40 kWh
